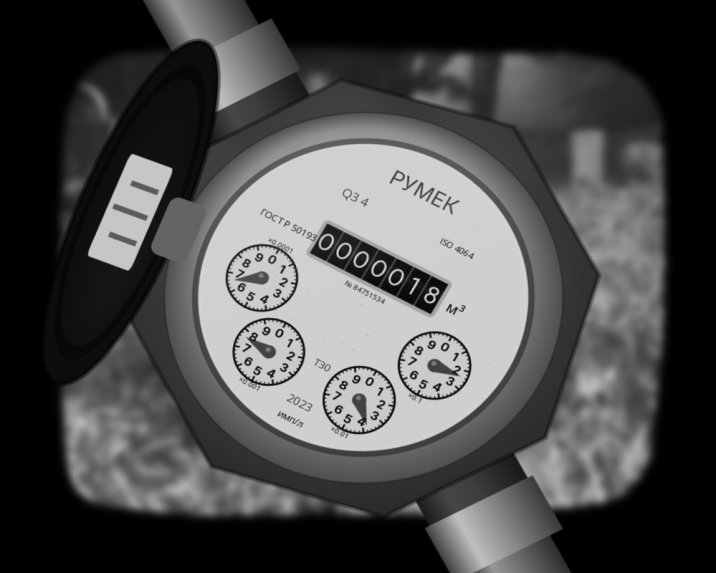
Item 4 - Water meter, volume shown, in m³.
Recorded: 18.2376 m³
